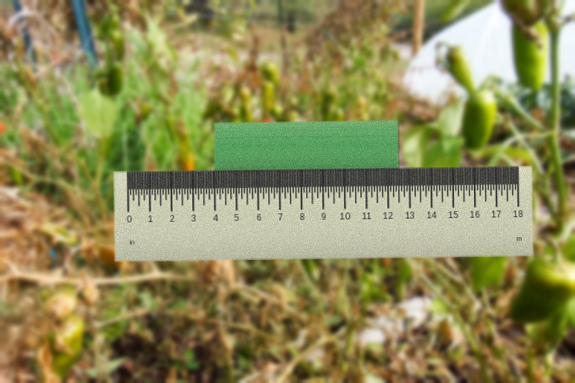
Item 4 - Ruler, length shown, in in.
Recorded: 8.5 in
